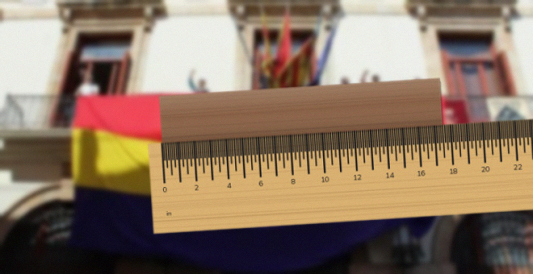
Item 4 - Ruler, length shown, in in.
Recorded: 17.5 in
